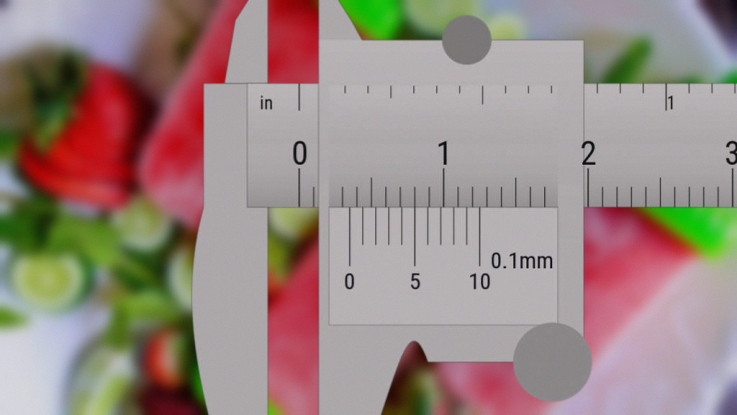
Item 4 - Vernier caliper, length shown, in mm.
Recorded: 3.5 mm
